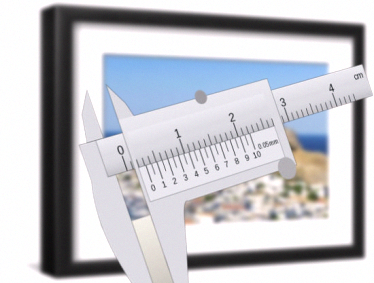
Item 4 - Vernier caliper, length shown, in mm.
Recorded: 3.2 mm
